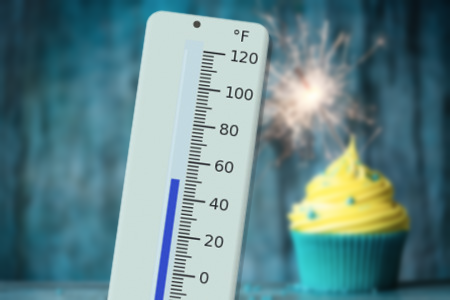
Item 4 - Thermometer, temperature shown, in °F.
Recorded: 50 °F
